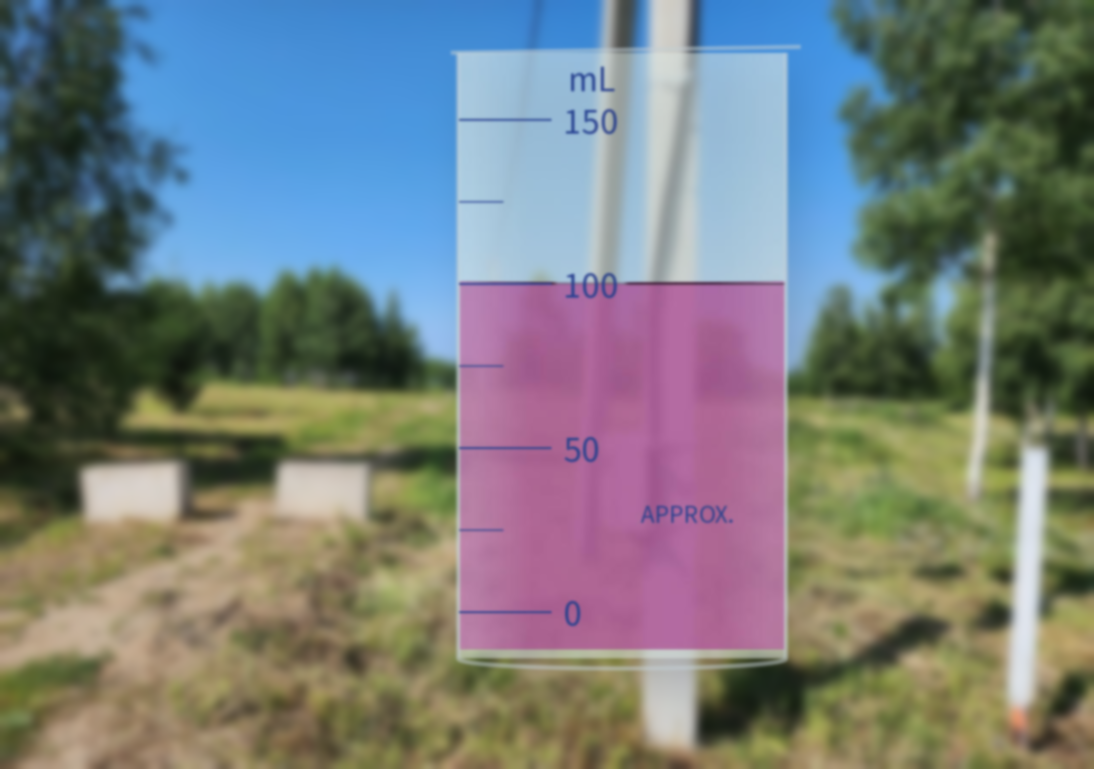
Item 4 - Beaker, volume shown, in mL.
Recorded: 100 mL
